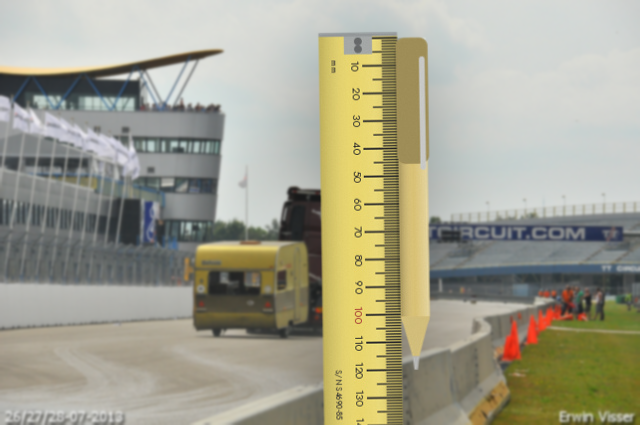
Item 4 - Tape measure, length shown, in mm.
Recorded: 120 mm
